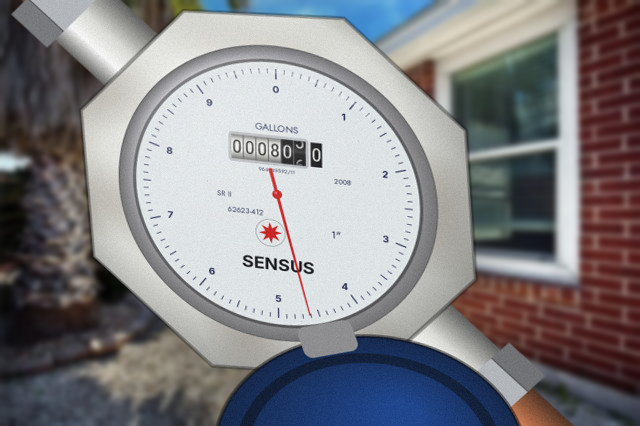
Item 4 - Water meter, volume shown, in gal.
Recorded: 8054.6 gal
